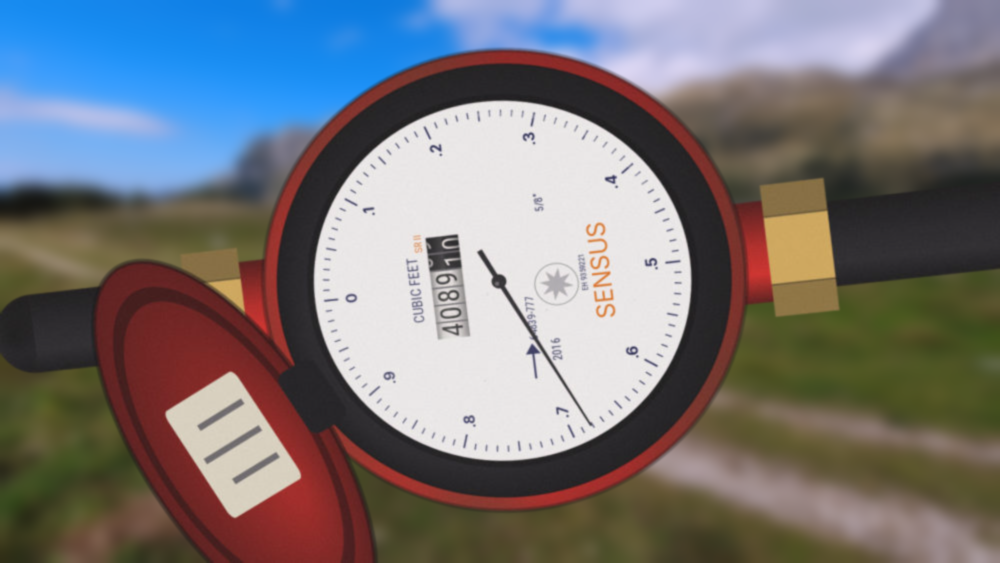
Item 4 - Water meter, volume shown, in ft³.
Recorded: 408909.68 ft³
